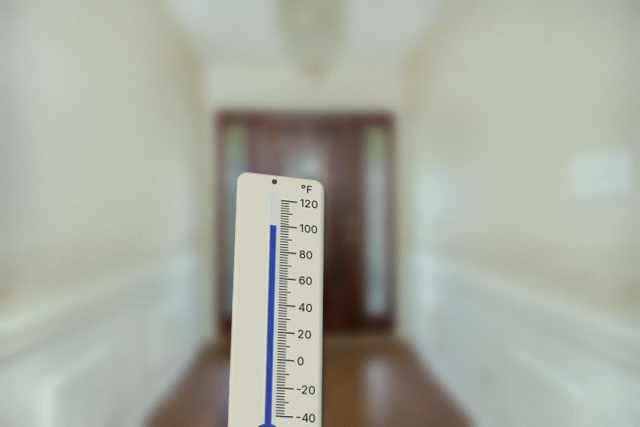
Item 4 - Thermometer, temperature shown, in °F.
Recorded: 100 °F
